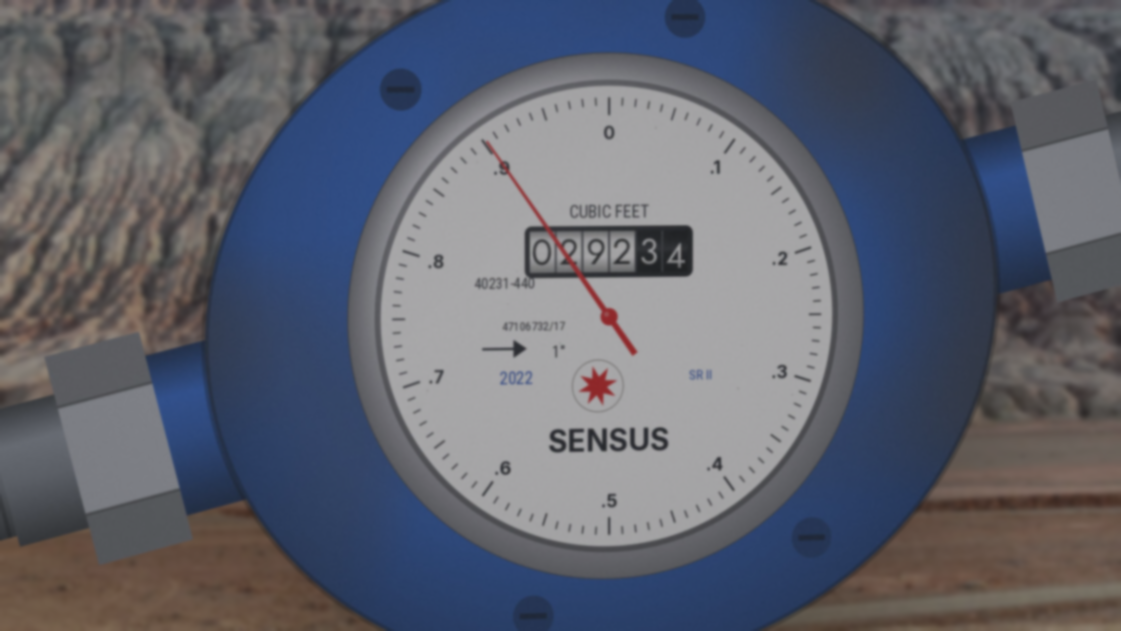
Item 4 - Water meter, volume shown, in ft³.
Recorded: 29233.90 ft³
